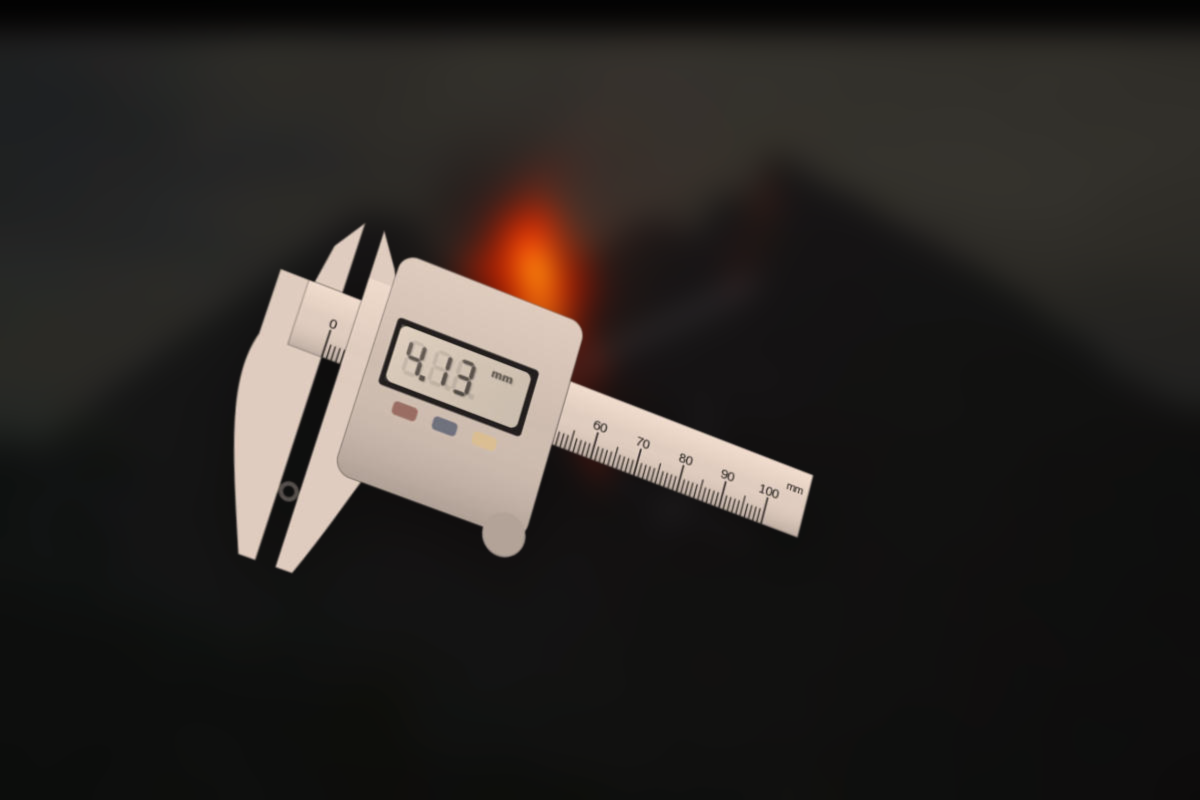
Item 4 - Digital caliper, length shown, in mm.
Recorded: 4.13 mm
